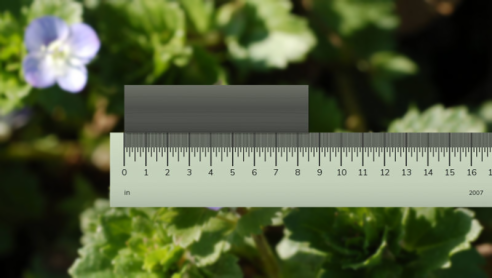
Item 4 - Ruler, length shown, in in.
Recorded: 8.5 in
